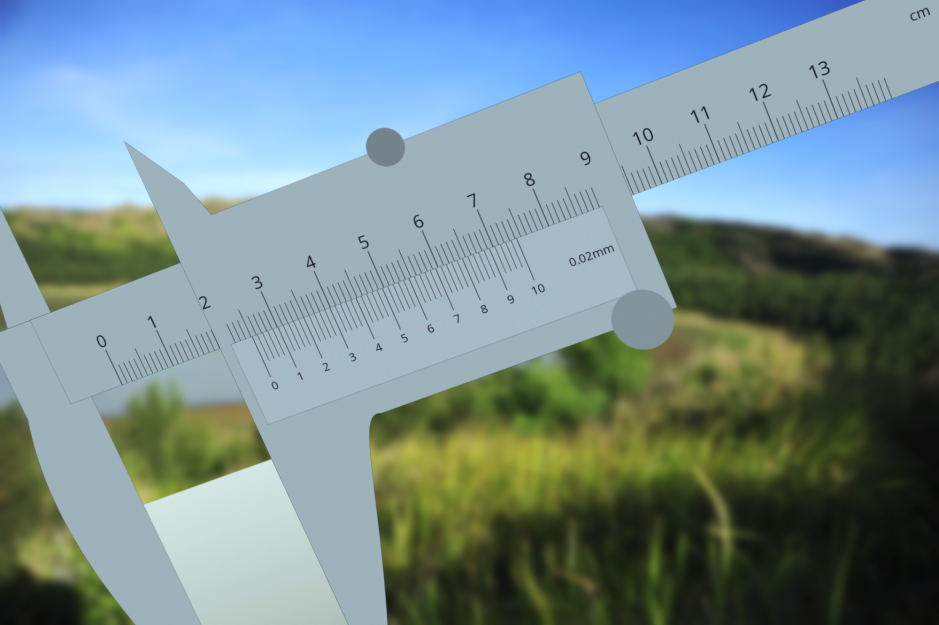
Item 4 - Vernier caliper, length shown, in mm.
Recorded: 25.2 mm
